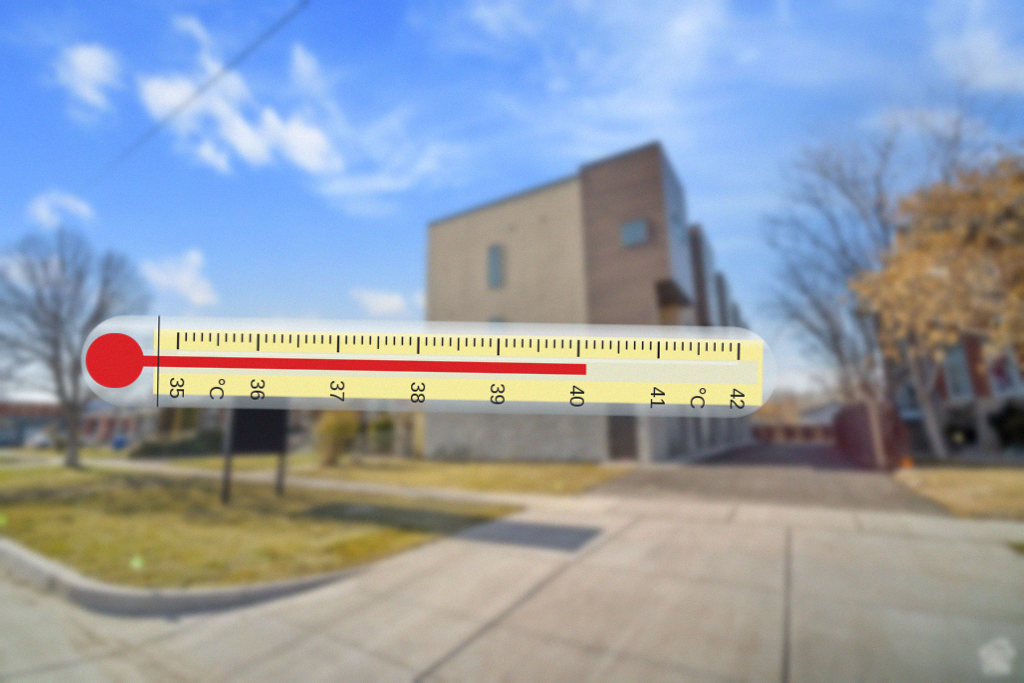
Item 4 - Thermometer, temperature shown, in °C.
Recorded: 40.1 °C
